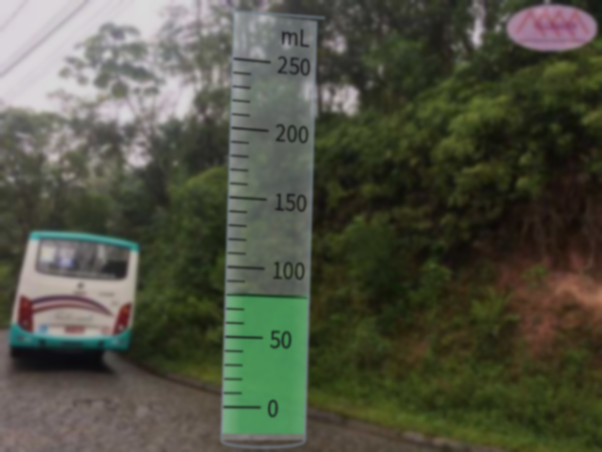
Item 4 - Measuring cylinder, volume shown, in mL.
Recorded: 80 mL
